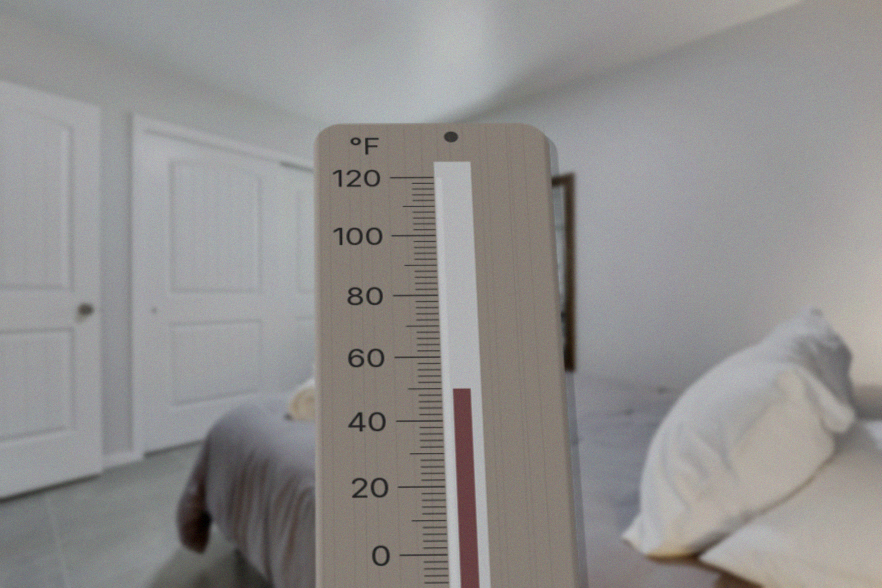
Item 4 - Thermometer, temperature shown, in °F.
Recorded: 50 °F
